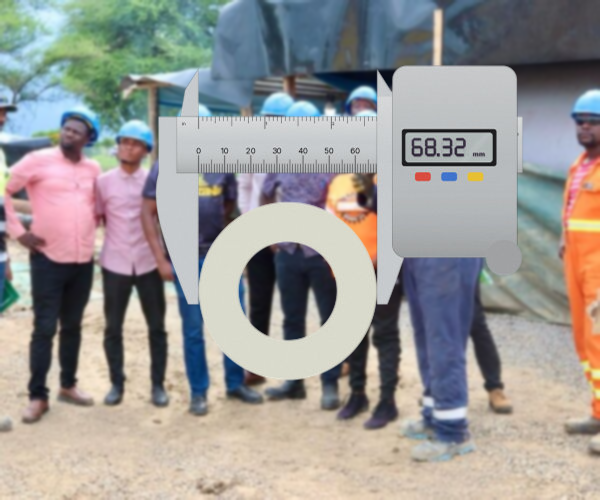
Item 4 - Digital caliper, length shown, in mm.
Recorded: 68.32 mm
